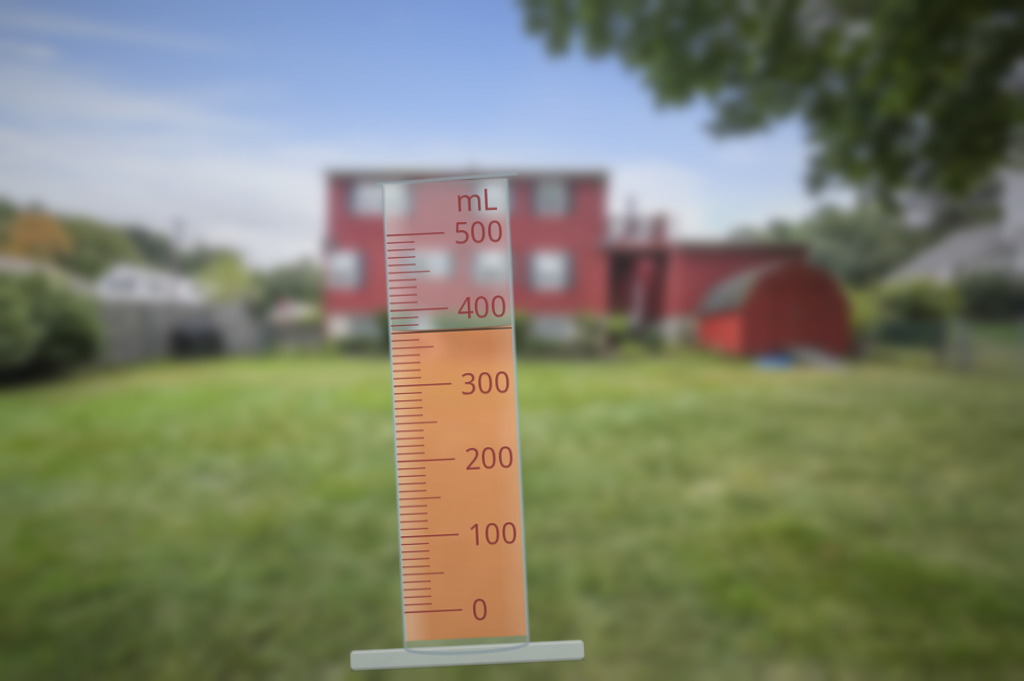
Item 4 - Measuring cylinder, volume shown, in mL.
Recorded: 370 mL
